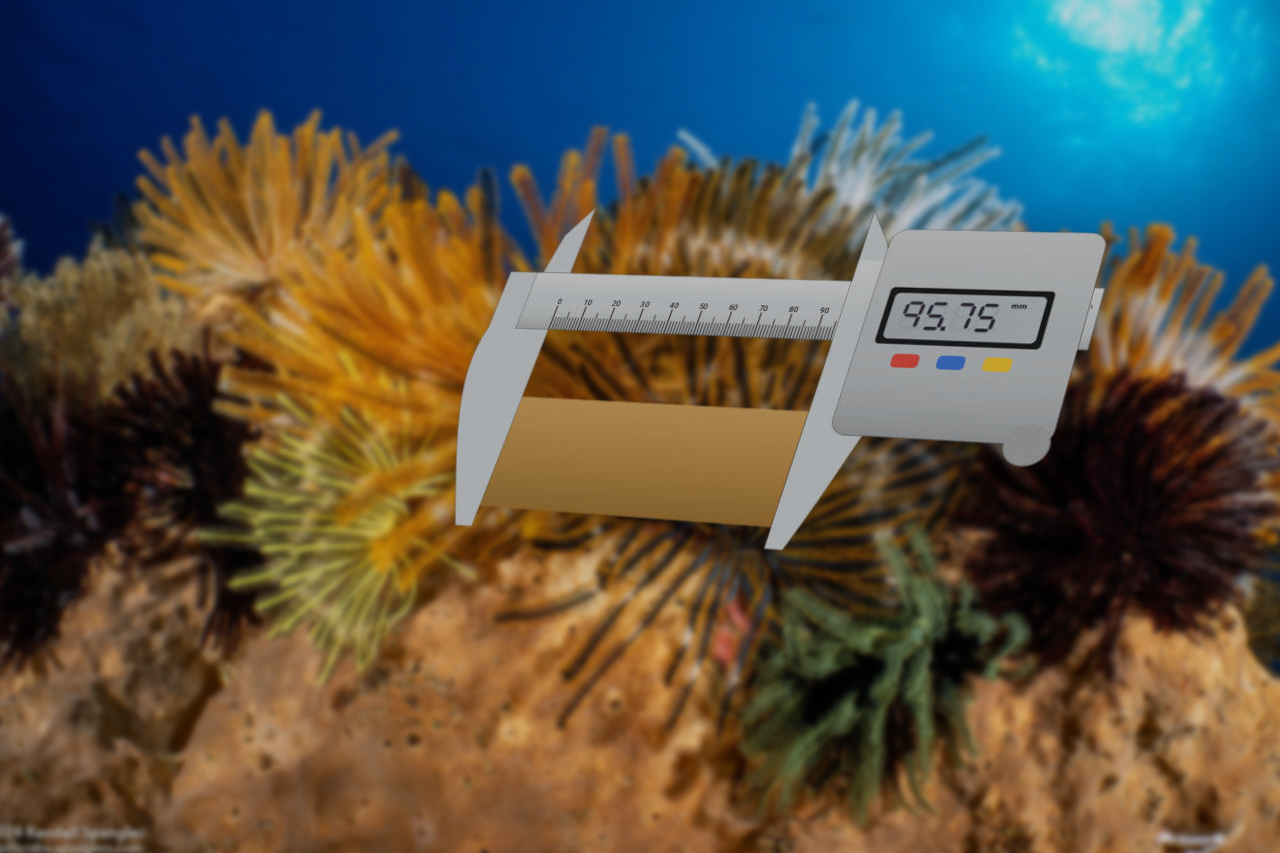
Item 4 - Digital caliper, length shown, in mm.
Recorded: 95.75 mm
